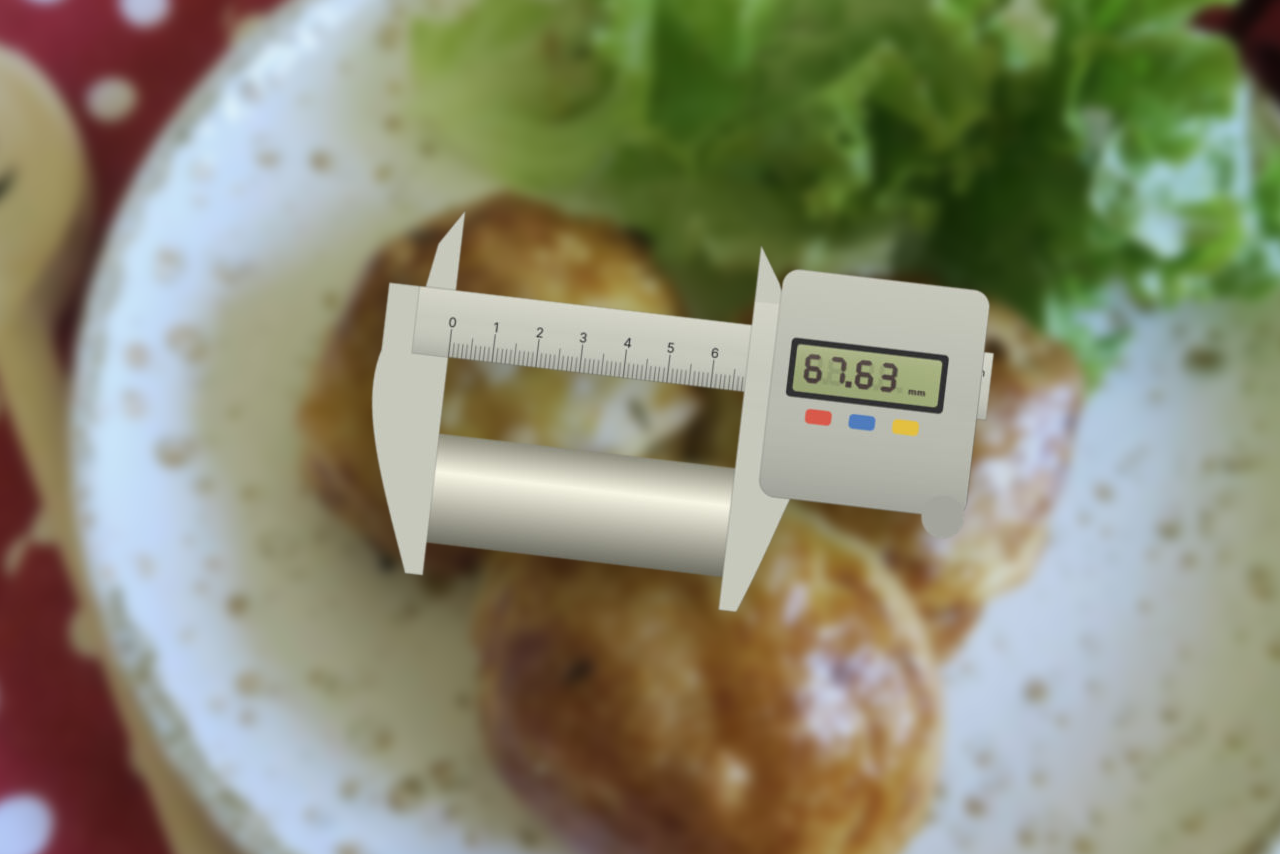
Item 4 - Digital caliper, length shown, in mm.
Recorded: 67.63 mm
